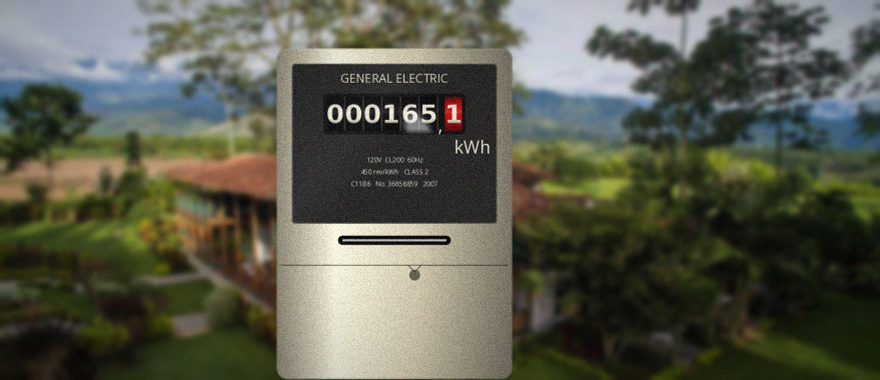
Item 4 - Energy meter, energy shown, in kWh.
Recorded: 165.1 kWh
